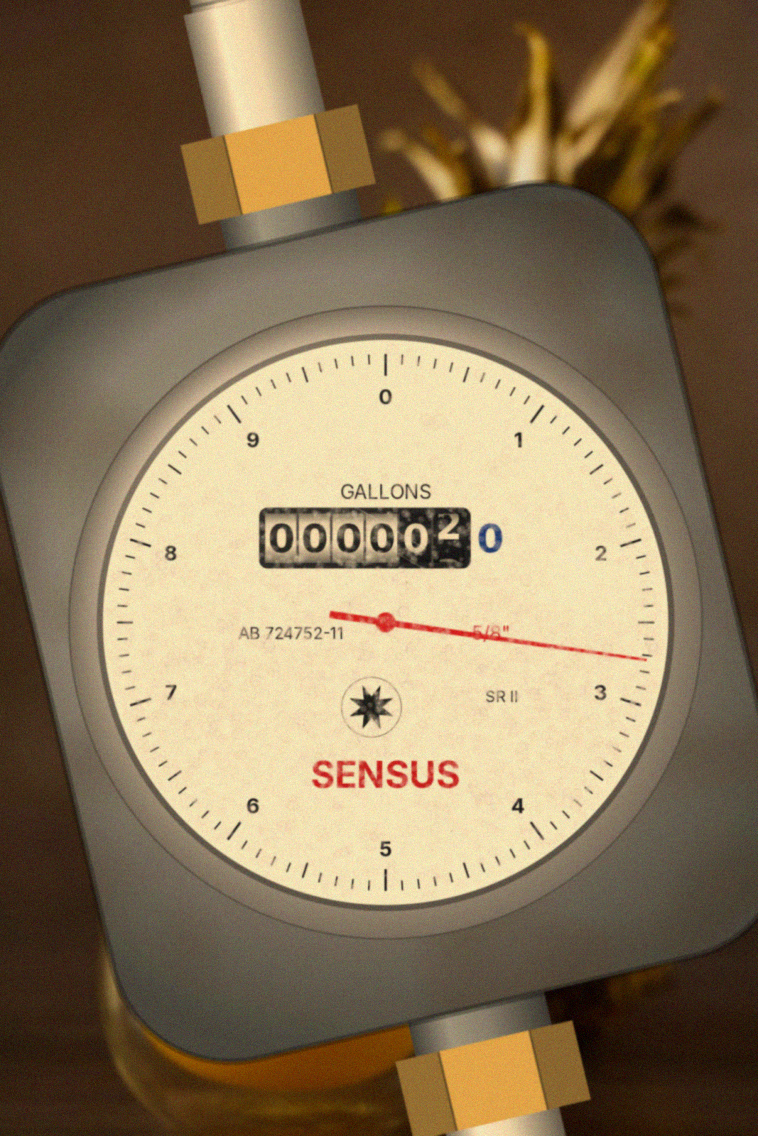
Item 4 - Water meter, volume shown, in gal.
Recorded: 22.7 gal
